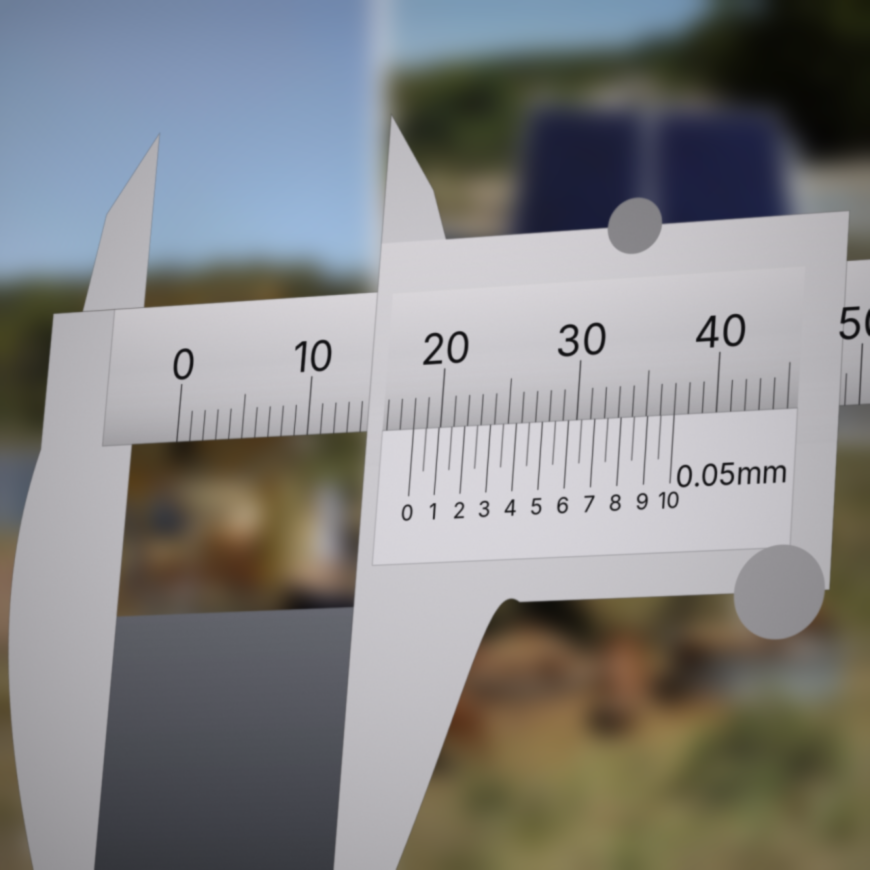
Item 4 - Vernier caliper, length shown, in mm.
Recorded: 18.0 mm
